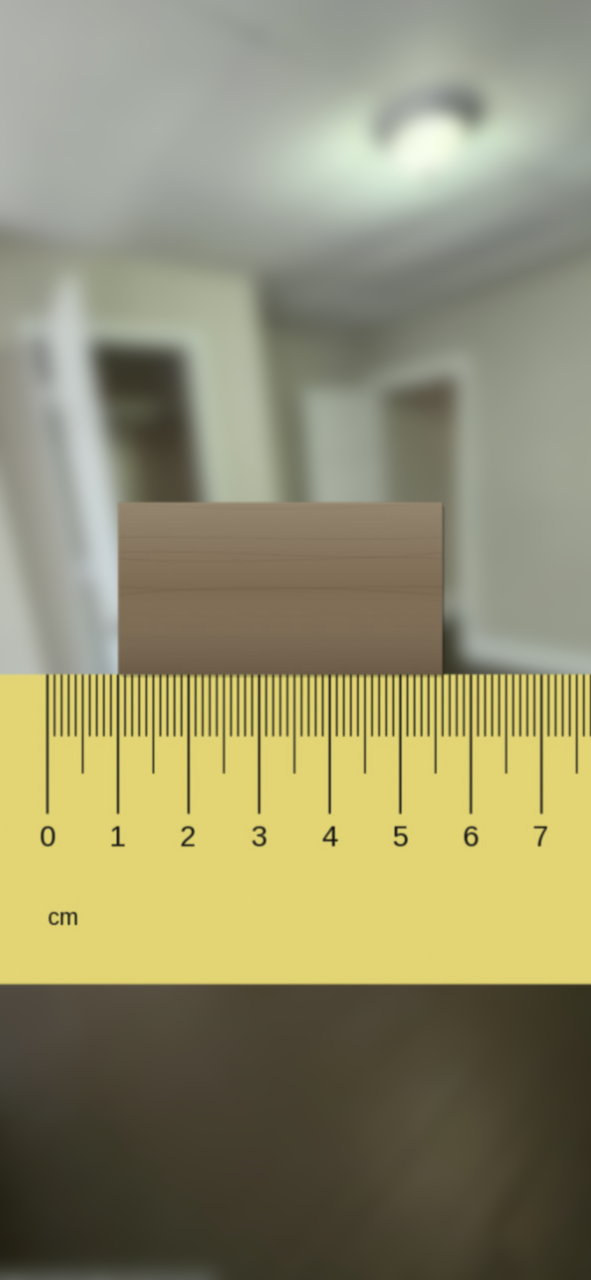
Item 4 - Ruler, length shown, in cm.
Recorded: 4.6 cm
